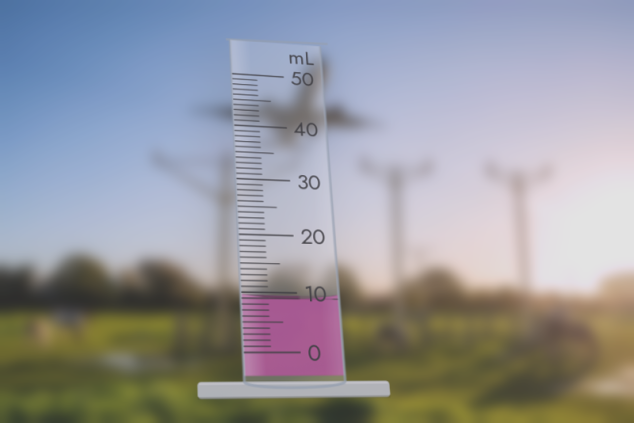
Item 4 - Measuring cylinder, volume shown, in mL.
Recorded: 9 mL
